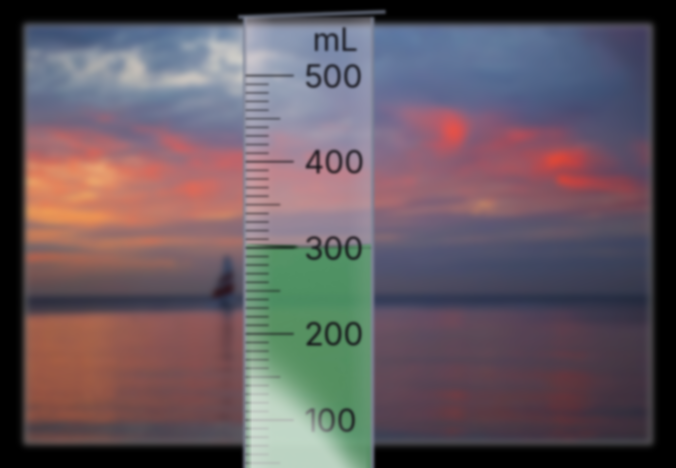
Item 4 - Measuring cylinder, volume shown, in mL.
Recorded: 300 mL
